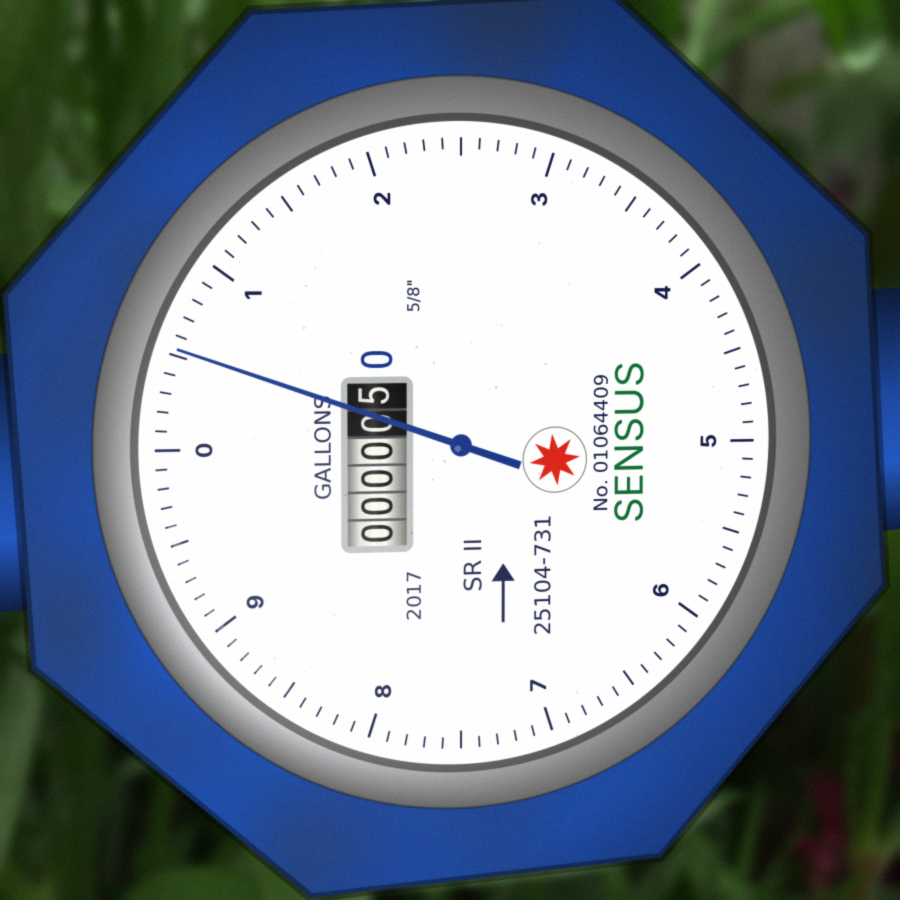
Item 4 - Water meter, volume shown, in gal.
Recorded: 50.5 gal
